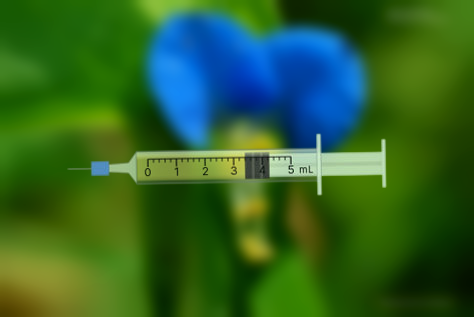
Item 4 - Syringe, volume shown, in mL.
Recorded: 3.4 mL
